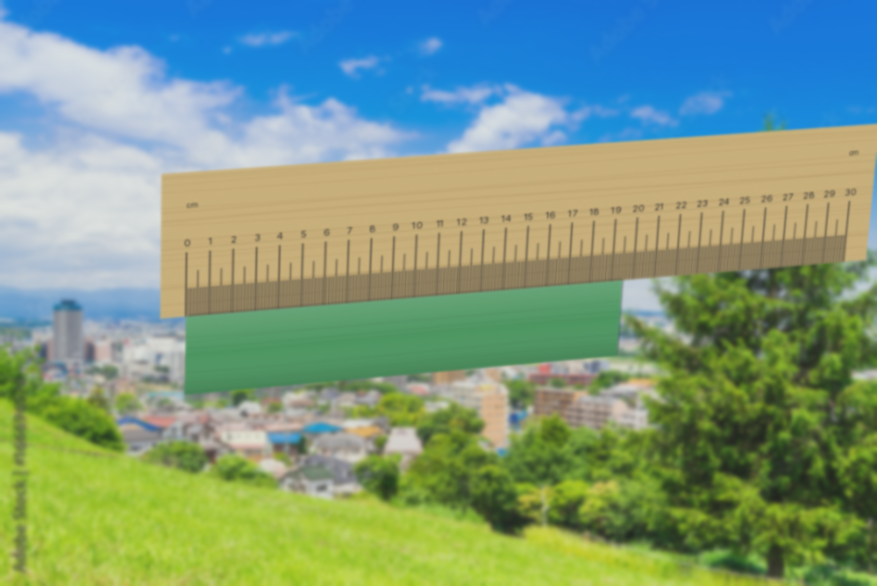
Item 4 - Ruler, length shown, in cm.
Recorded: 19.5 cm
